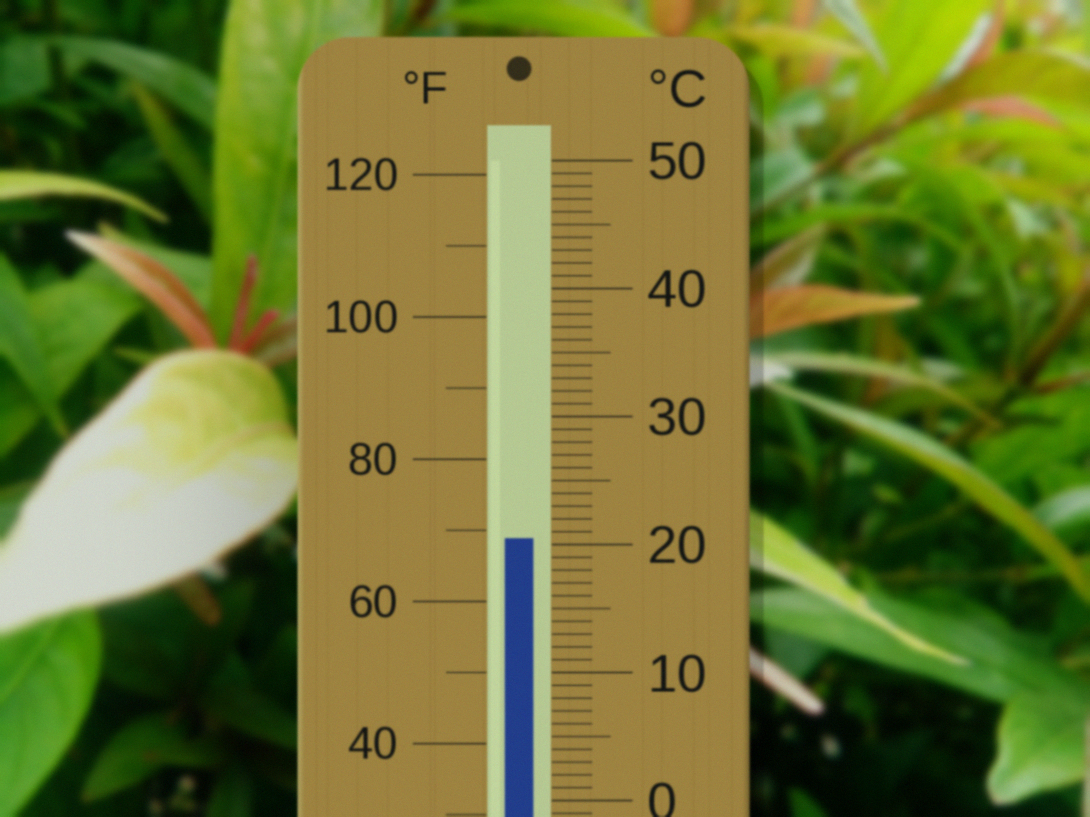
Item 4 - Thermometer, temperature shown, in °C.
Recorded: 20.5 °C
